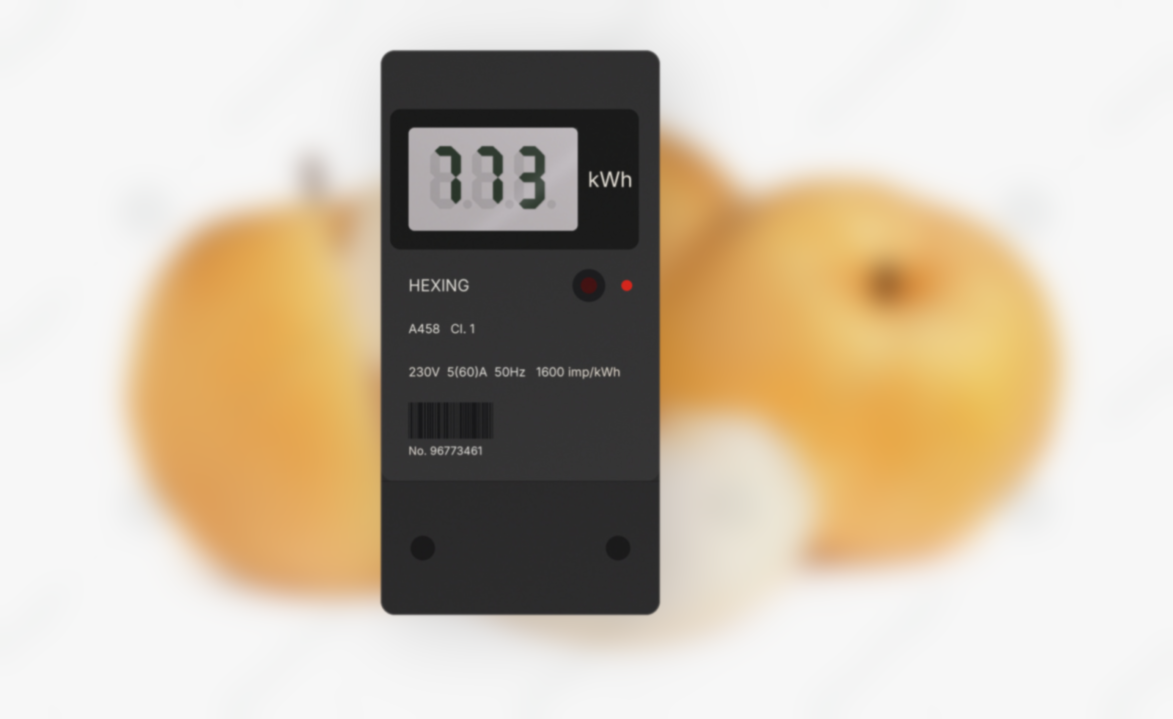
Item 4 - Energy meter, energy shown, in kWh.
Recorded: 773 kWh
